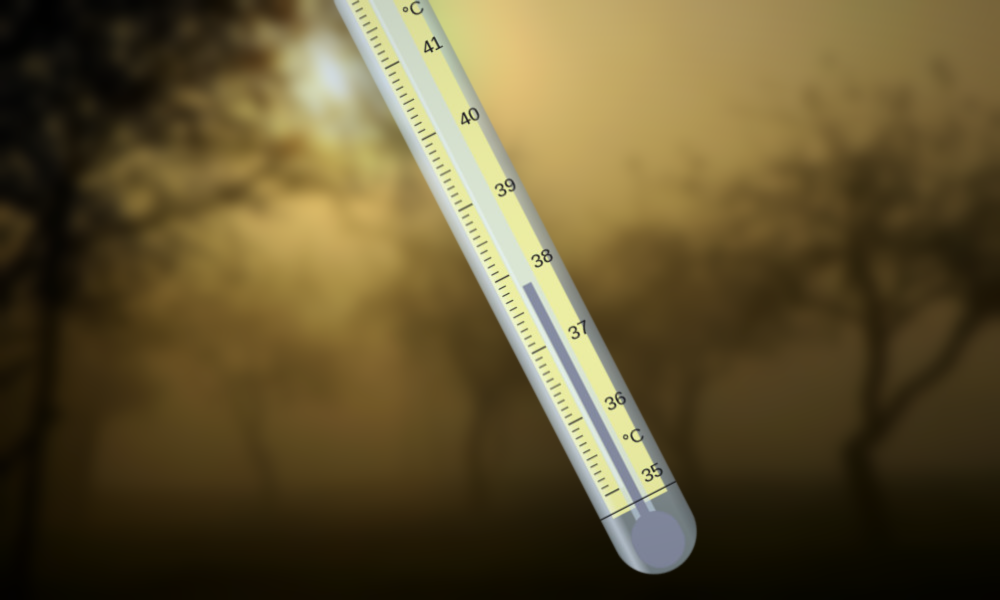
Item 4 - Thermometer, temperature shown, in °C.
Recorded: 37.8 °C
